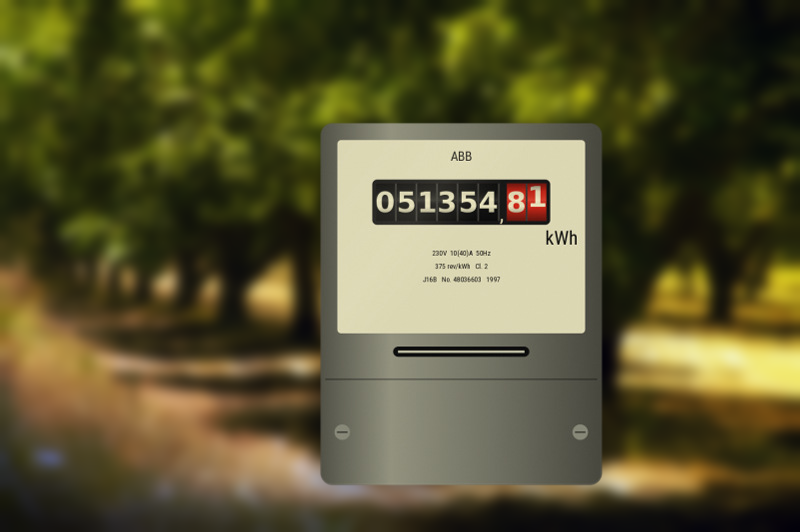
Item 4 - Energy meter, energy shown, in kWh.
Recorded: 51354.81 kWh
